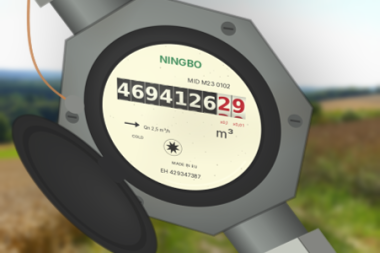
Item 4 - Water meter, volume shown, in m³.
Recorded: 4694126.29 m³
